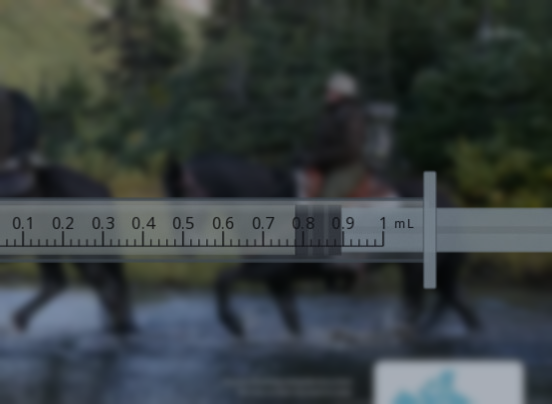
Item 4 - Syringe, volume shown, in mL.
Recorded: 0.78 mL
